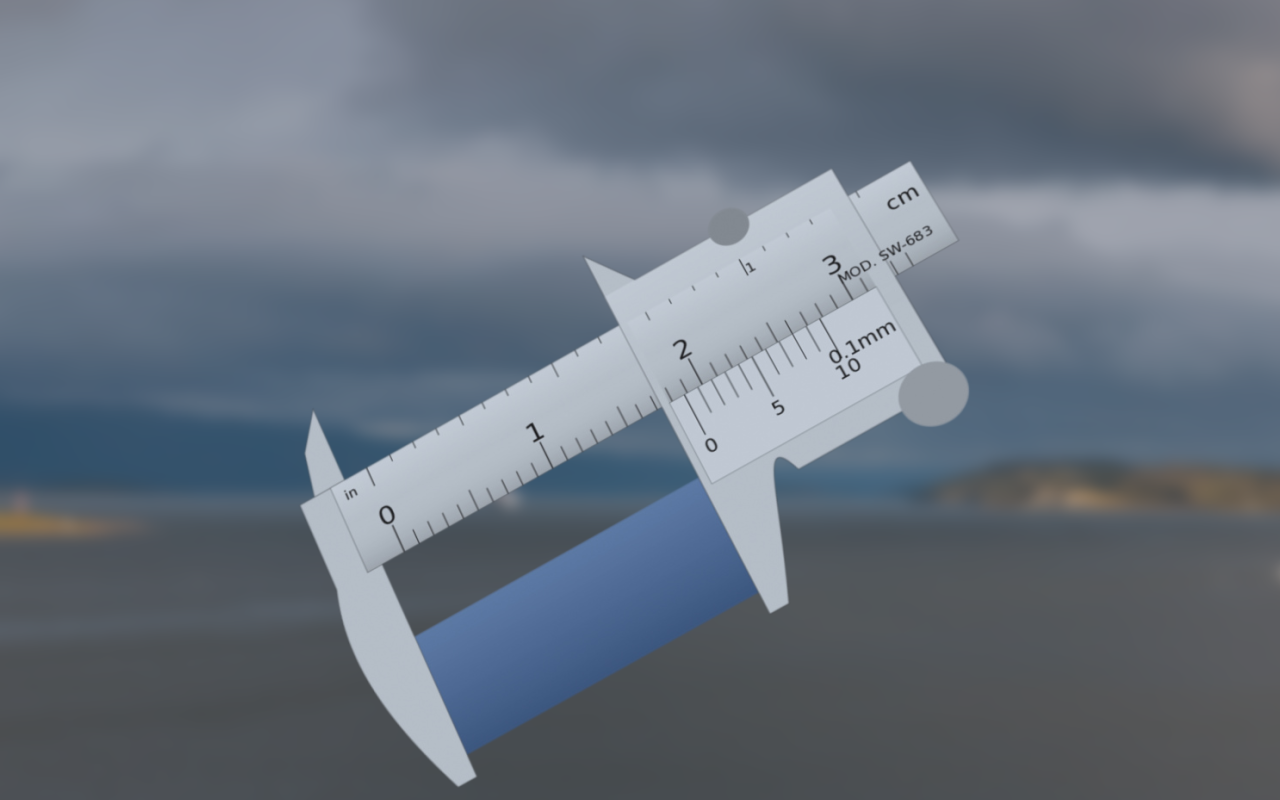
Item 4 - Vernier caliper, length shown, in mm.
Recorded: 18.8 mm
